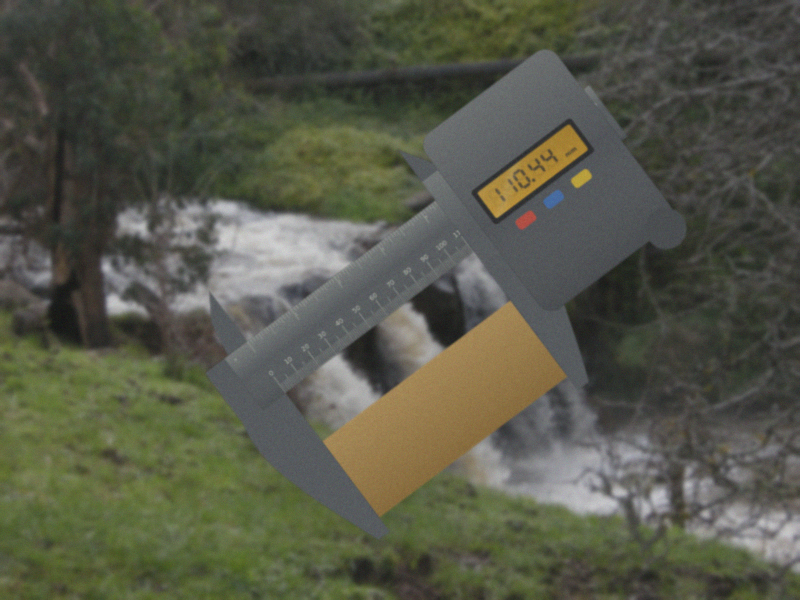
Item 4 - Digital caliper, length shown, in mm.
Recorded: 110.44 mm
